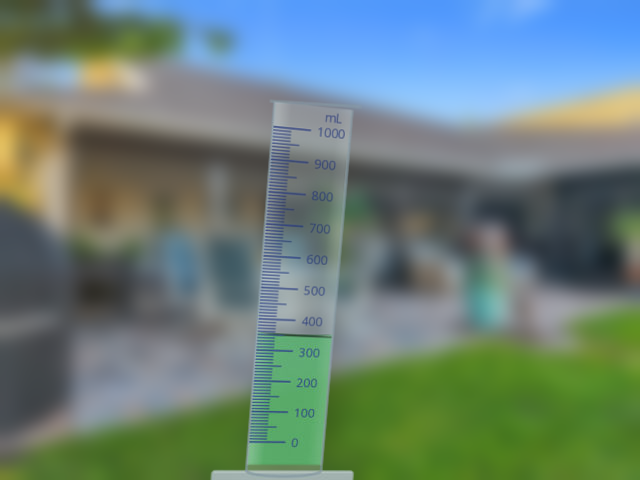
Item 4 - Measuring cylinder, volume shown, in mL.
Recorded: 350 mL
